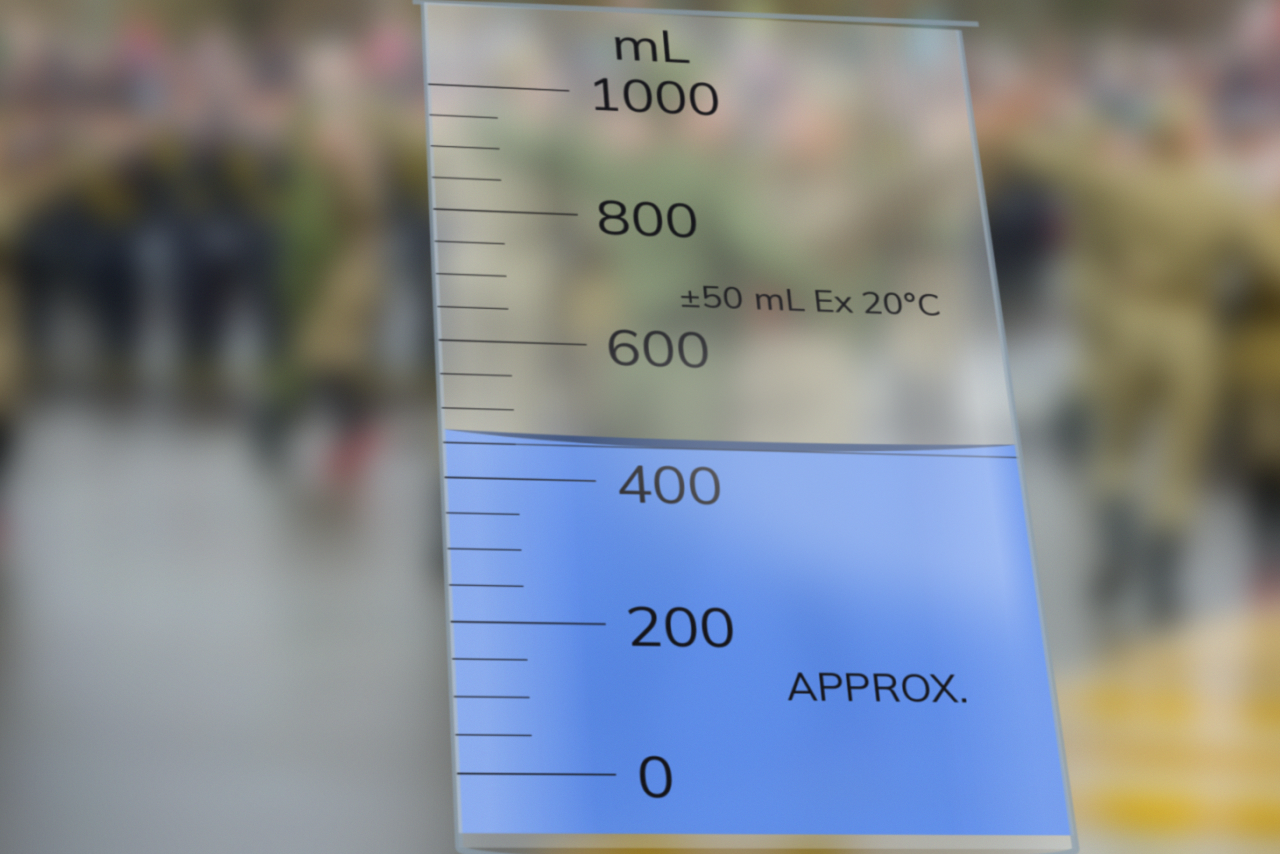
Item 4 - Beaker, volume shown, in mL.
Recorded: 450 mL
